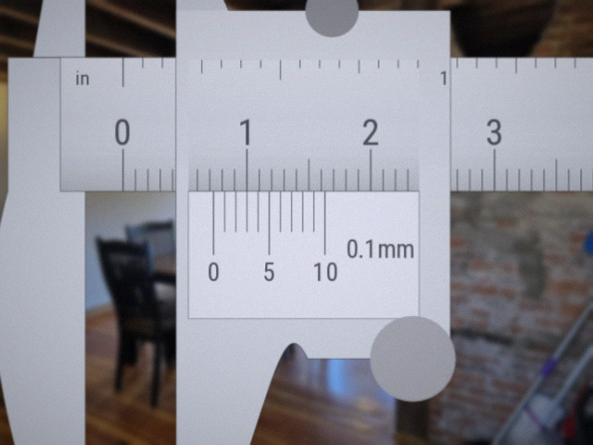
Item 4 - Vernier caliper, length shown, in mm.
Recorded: 7.3 mm
